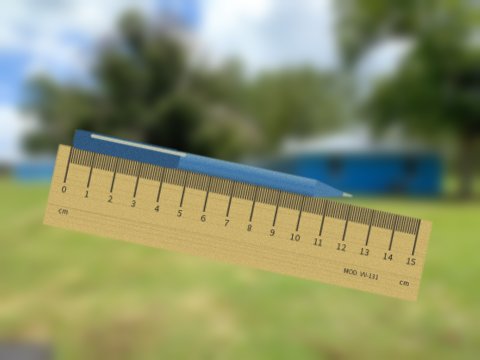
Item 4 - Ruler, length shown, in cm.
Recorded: 12 cm
